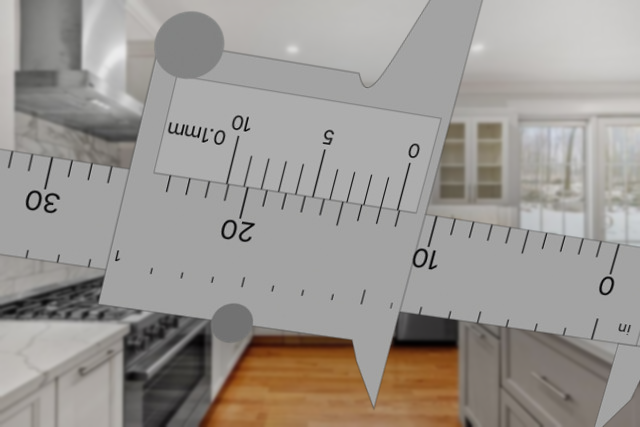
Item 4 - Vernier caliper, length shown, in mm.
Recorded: 12.1 mm
